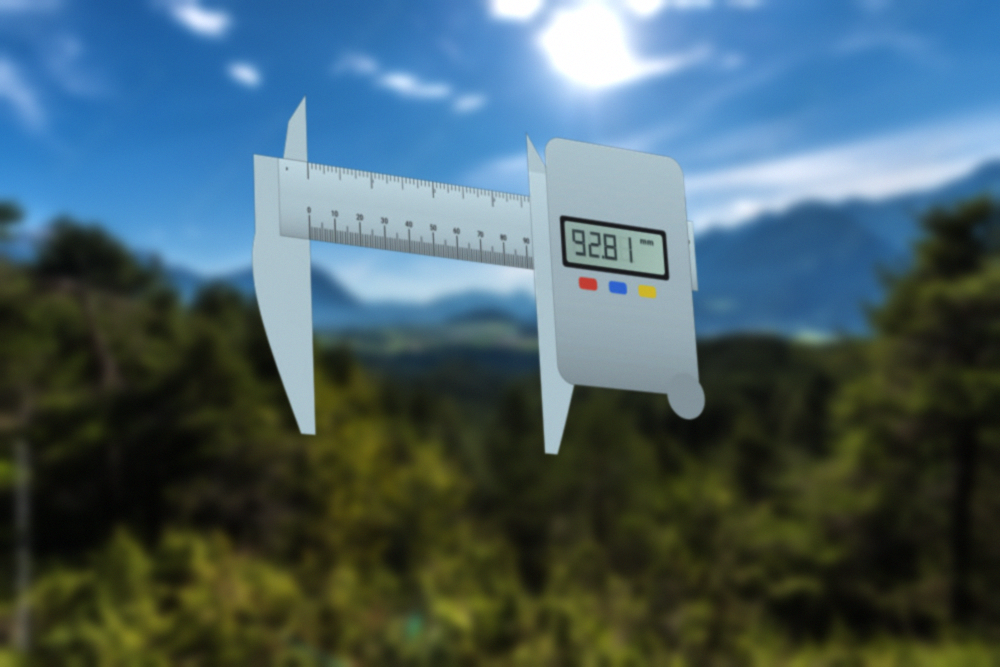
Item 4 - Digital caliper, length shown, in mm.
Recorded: 92.81 mm
